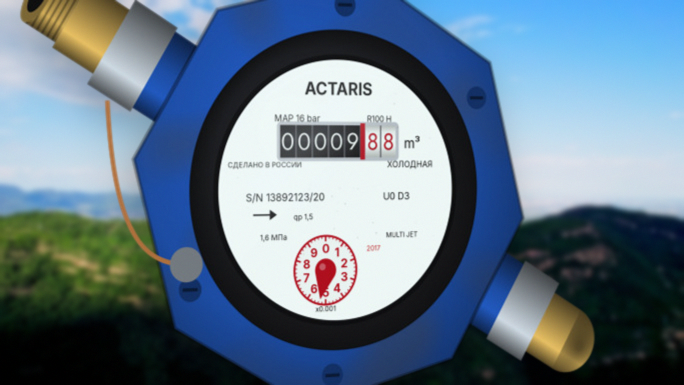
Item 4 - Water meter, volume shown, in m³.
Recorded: 9.885 m³
